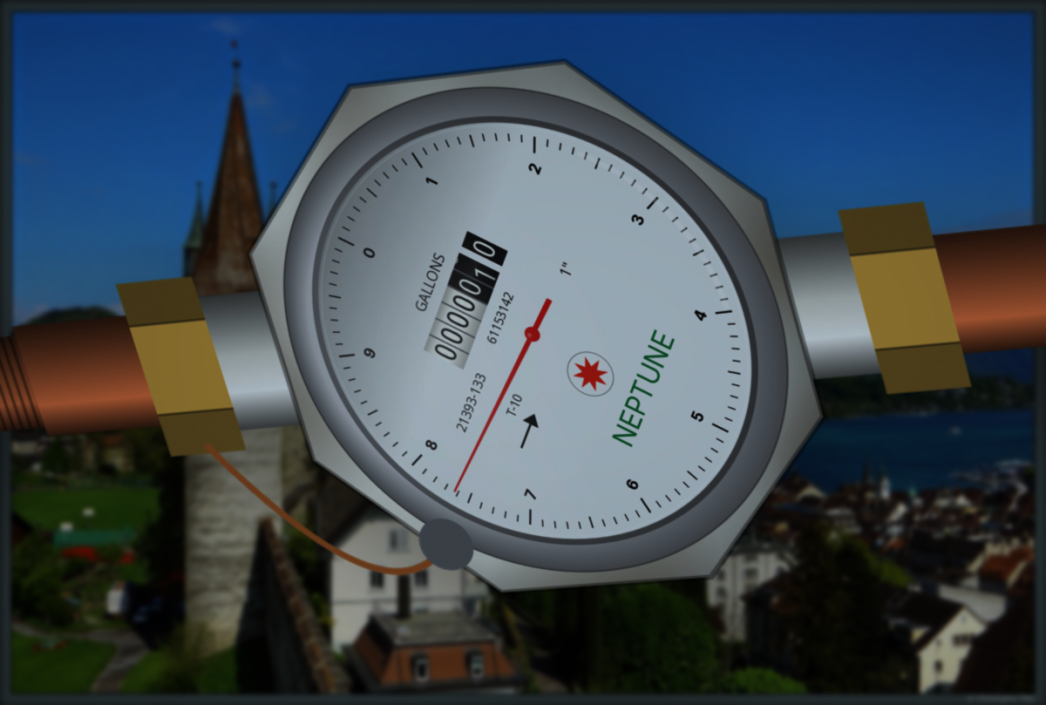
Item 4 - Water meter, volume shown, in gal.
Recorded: 7.6 gal
